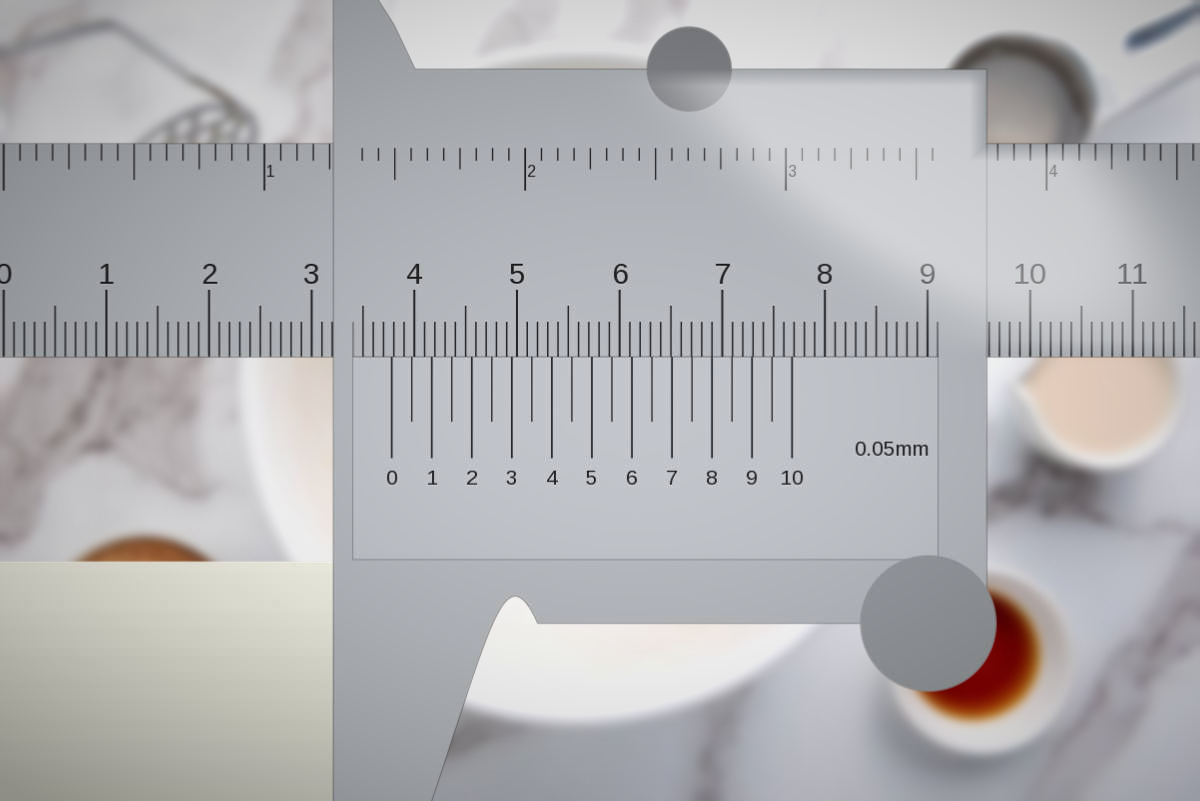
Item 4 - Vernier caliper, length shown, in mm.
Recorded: 37.8 mm
